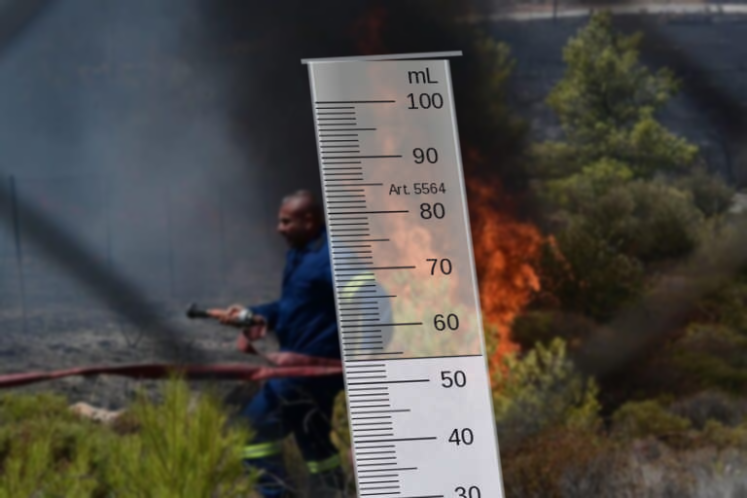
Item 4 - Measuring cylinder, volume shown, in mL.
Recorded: 54 mL
